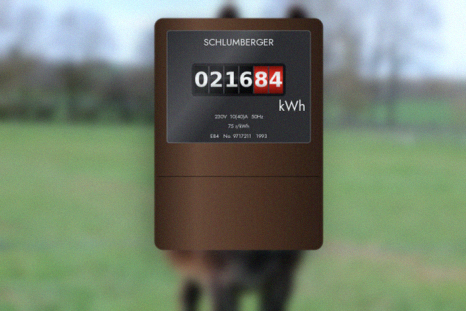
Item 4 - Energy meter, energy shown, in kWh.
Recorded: 216.84 kWh
